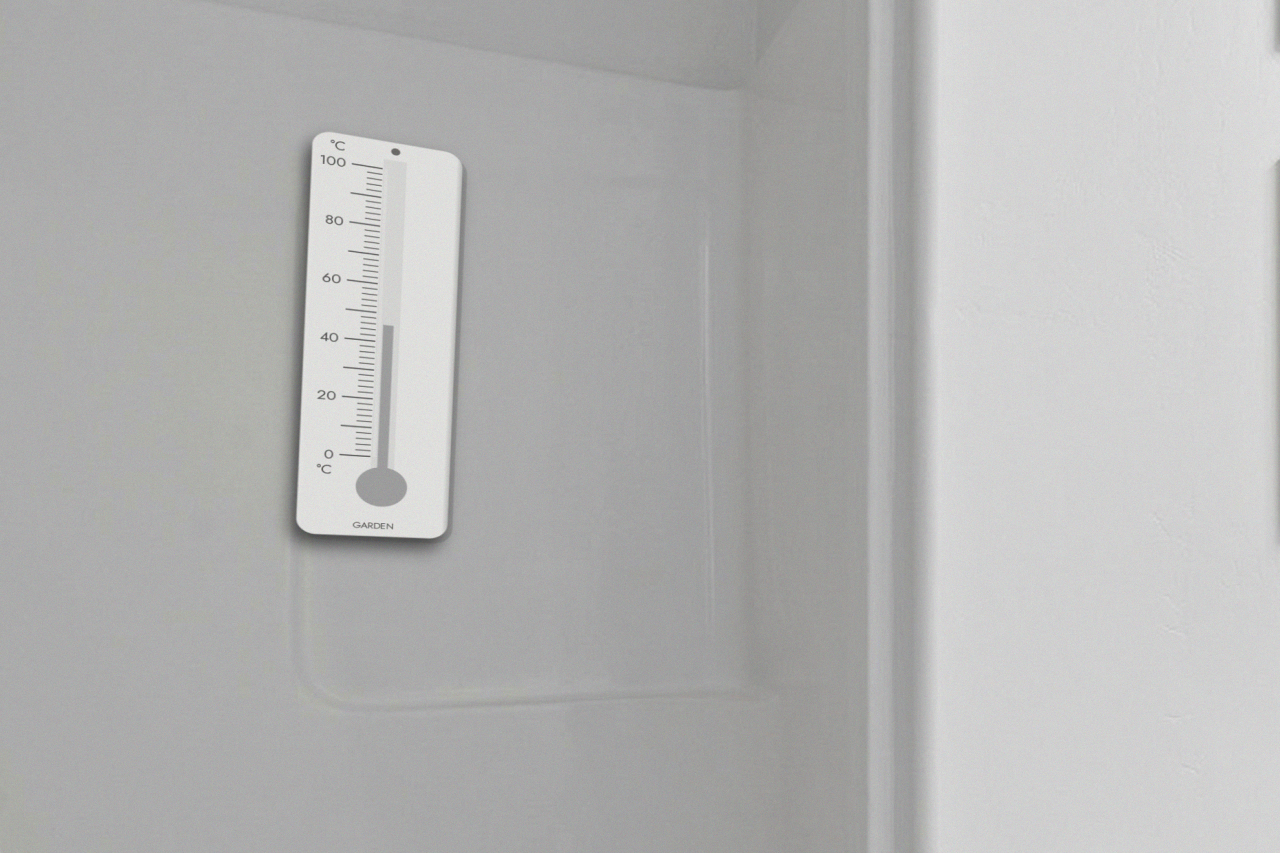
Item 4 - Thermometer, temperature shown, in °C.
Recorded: 46 °C
